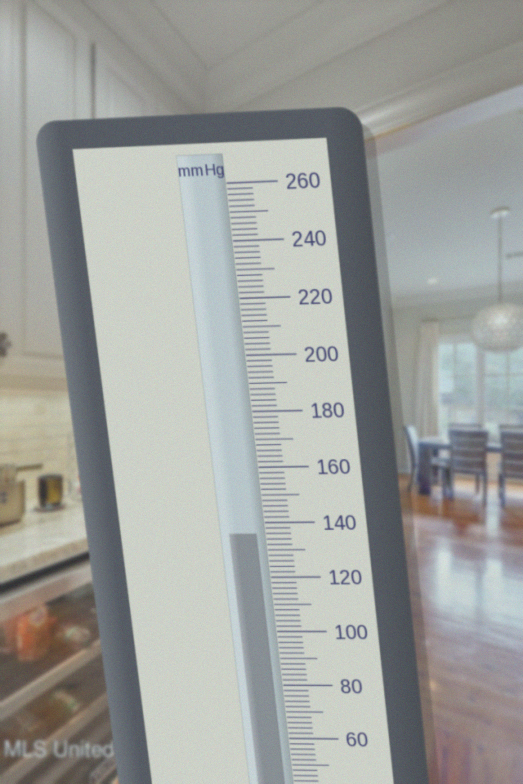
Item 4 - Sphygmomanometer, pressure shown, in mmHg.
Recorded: 136 mmHg
